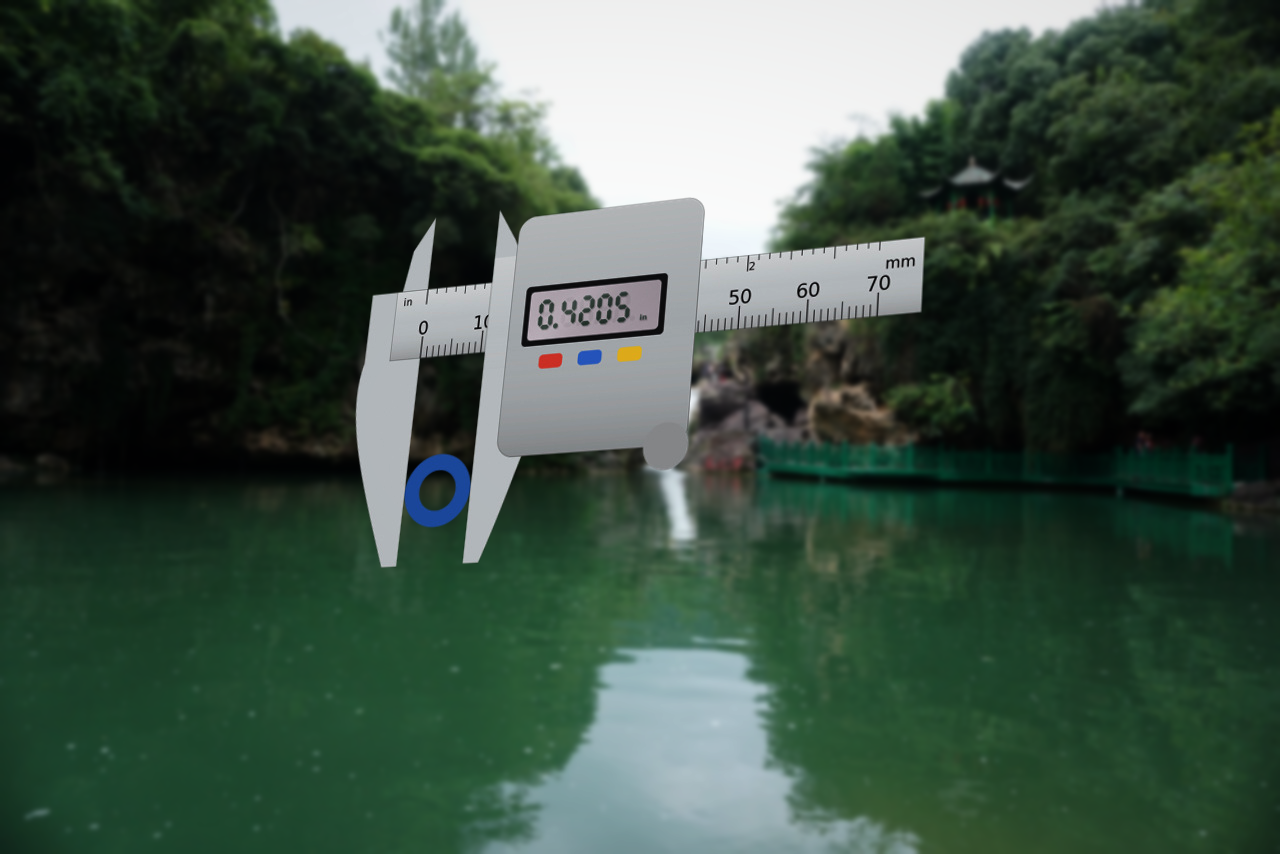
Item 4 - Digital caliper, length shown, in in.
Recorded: 0.4205 in
